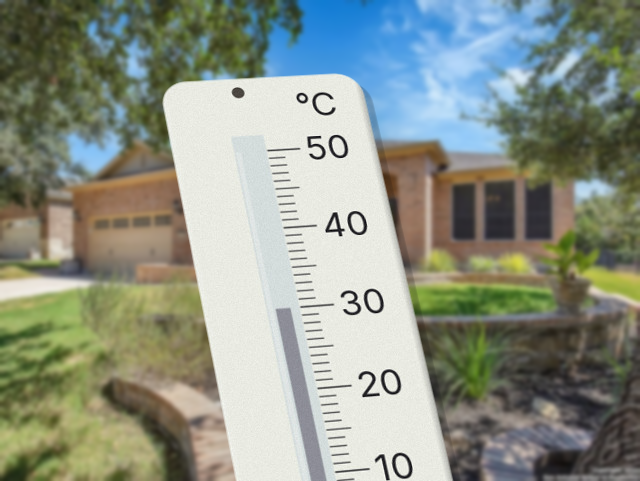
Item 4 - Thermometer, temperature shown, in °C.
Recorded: 30 °C
